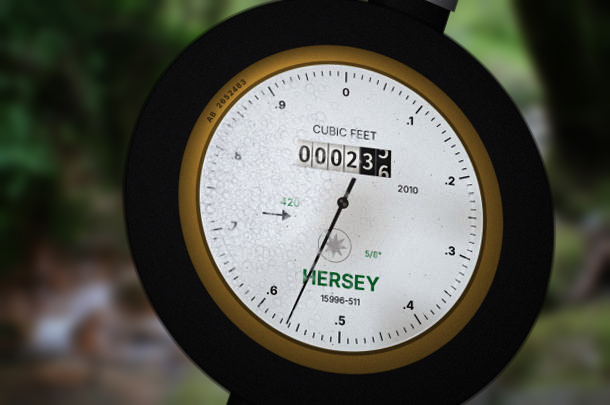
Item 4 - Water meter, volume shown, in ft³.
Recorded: 235.56 ft³
